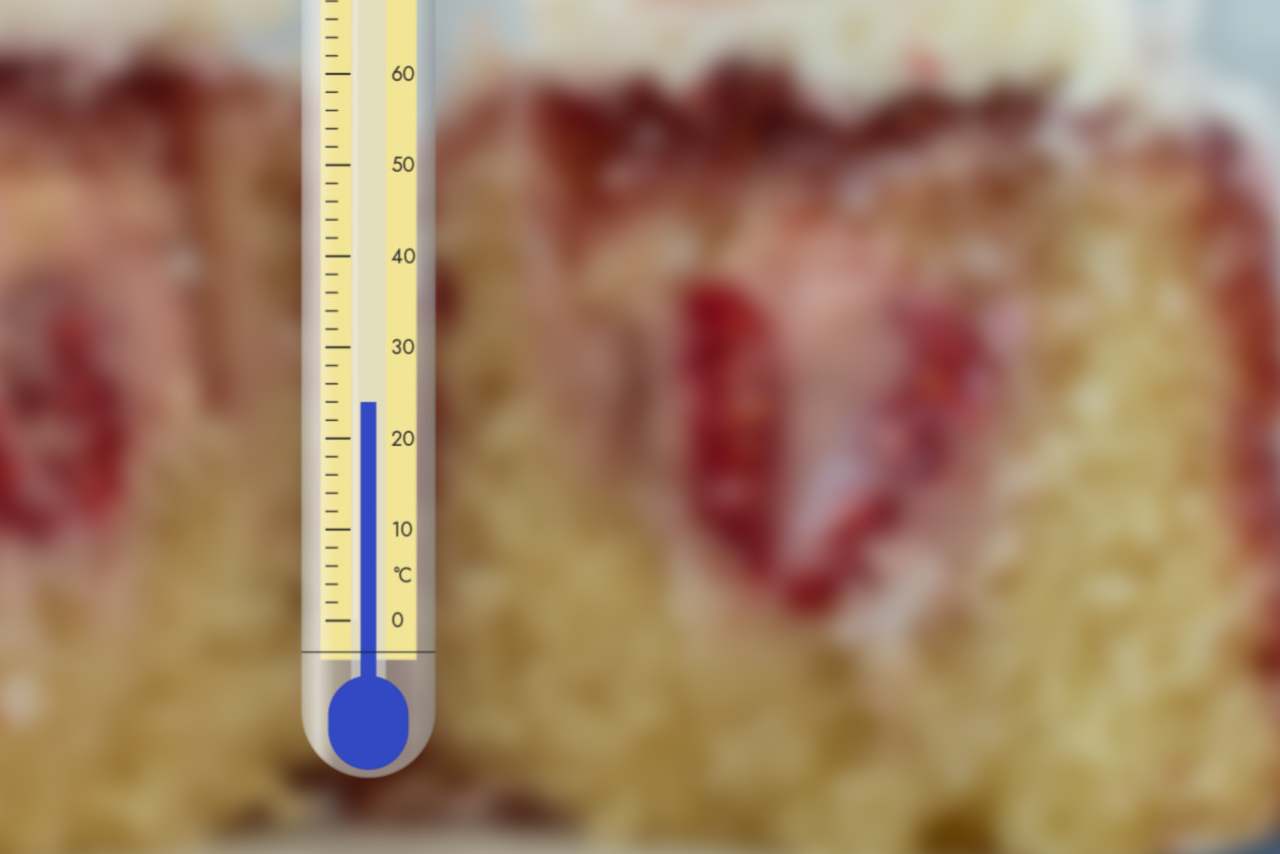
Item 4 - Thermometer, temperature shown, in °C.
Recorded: 24 °C
